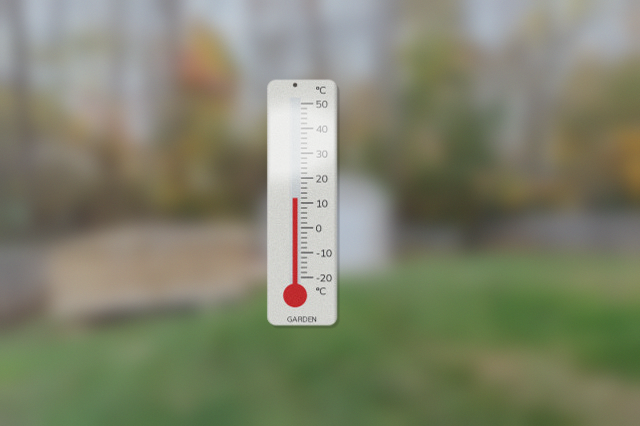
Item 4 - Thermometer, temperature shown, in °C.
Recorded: 12 °C
